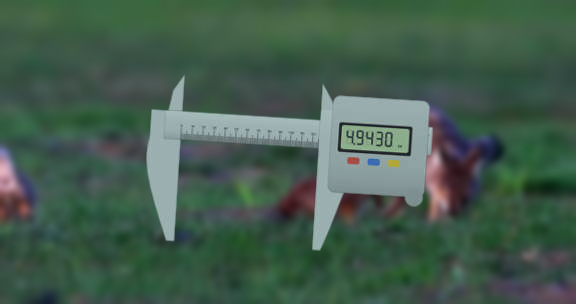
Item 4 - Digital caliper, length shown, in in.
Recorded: 4.9430 in
